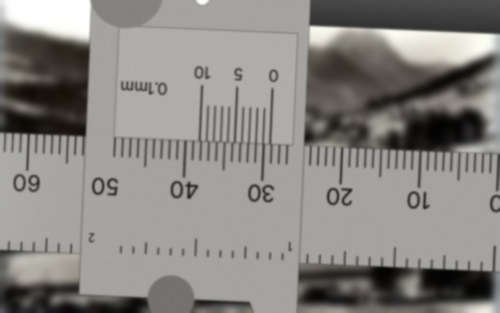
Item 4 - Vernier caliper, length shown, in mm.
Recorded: 29.2 mm
